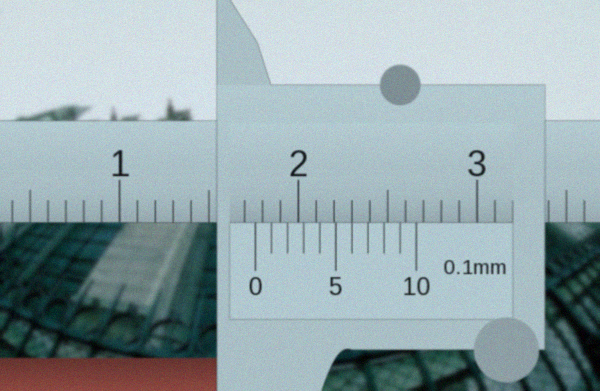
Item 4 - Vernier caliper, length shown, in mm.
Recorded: 17.6 mm
